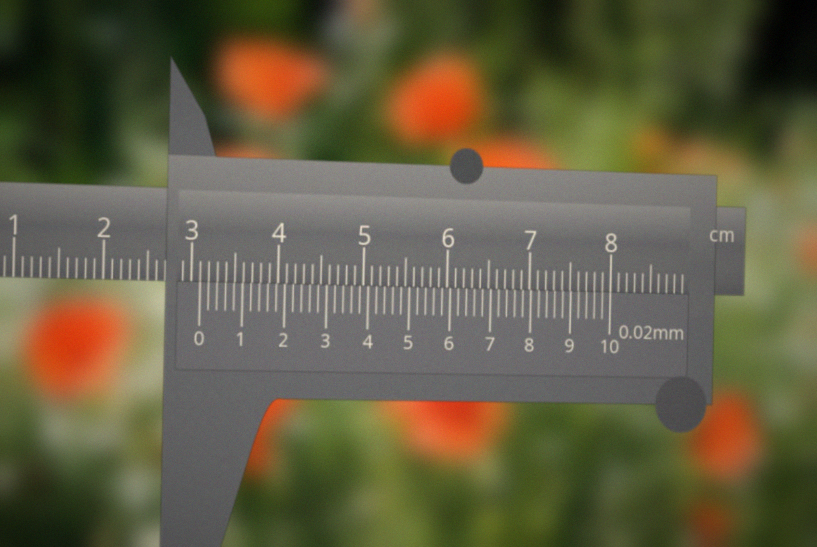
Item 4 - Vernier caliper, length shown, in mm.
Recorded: 31.0 mm
